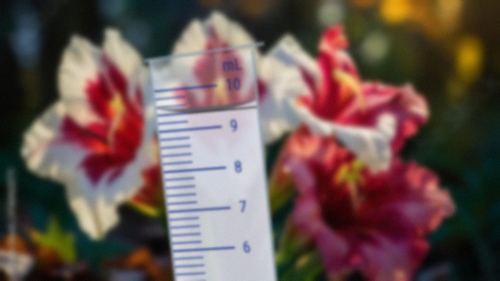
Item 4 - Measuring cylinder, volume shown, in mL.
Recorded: 9.4 mL
